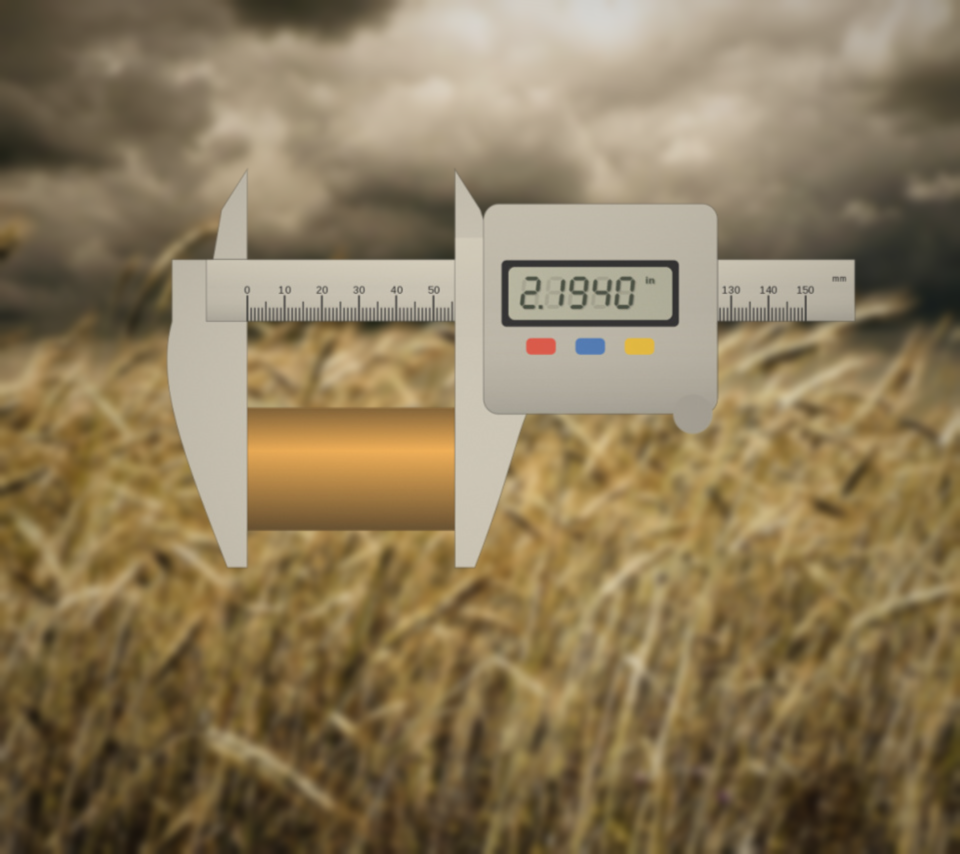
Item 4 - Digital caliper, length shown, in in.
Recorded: 2.1940 in
